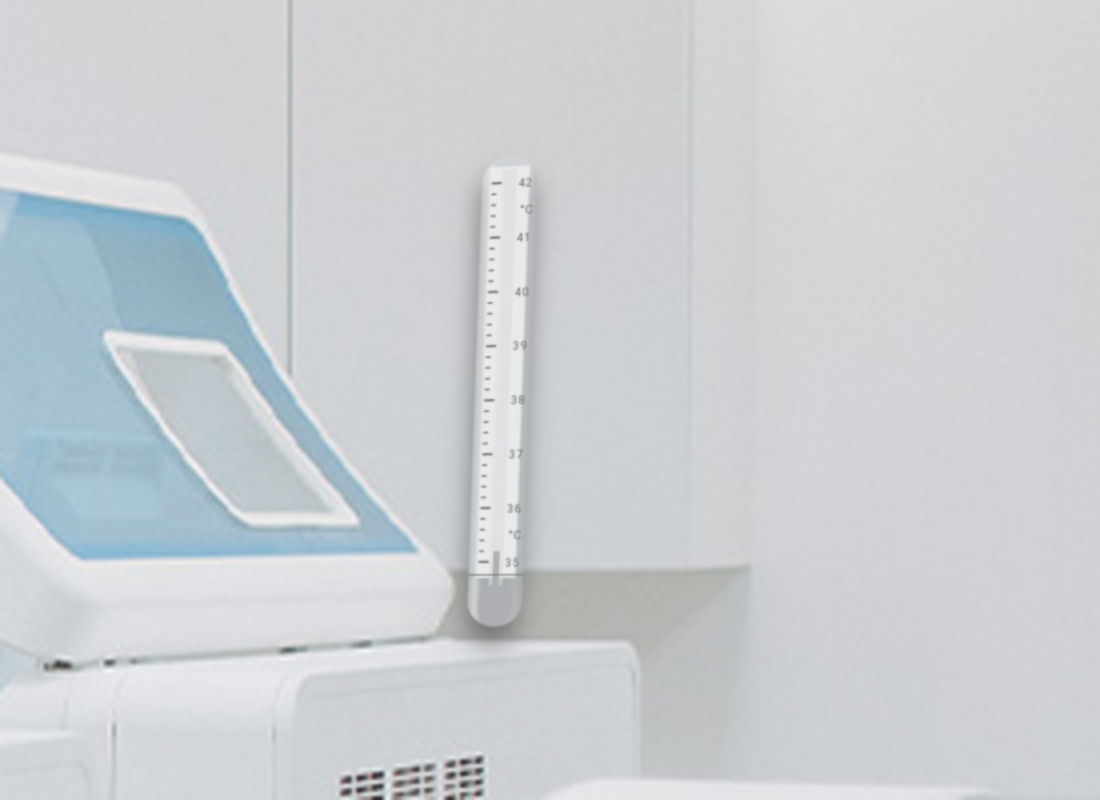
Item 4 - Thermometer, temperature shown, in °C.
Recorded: 35.2 °C
